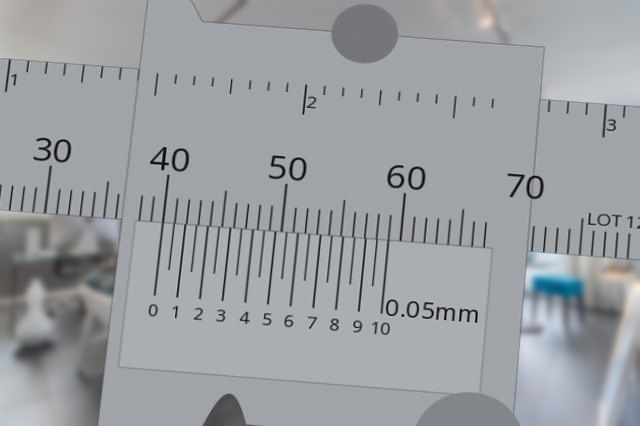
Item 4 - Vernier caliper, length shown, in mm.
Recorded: 40.0 mm
